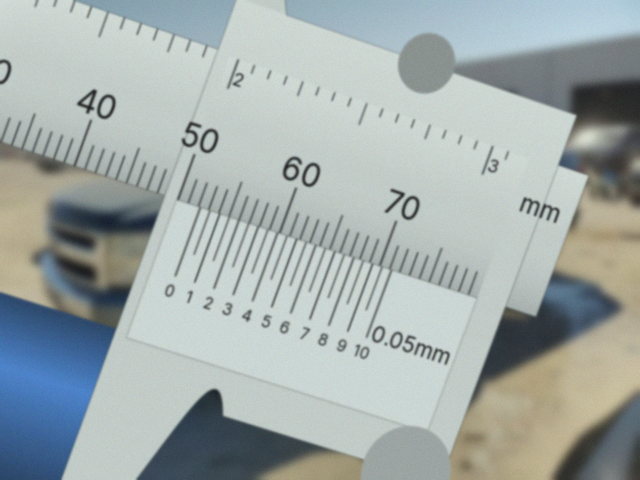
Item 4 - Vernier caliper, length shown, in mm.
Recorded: 52.2 mm
